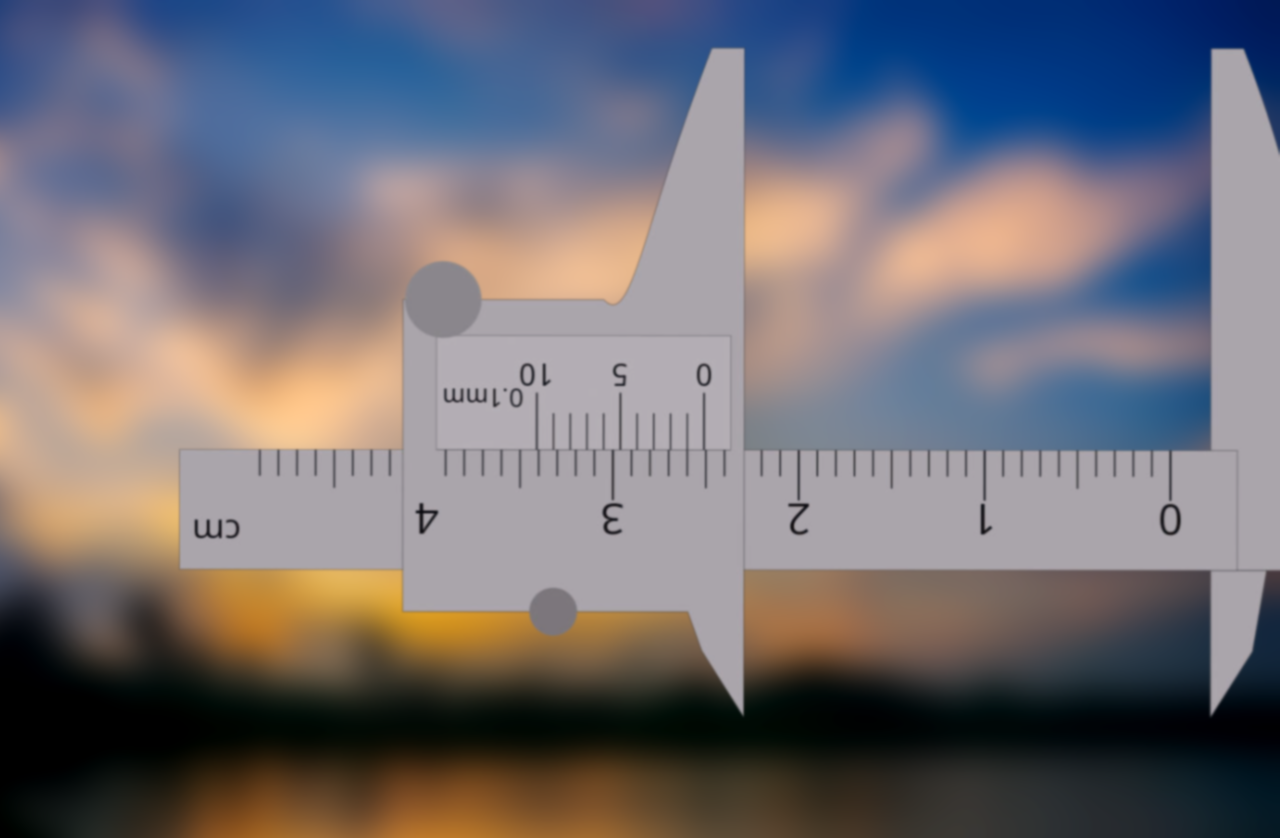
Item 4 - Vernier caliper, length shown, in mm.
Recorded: 25.1 mm
